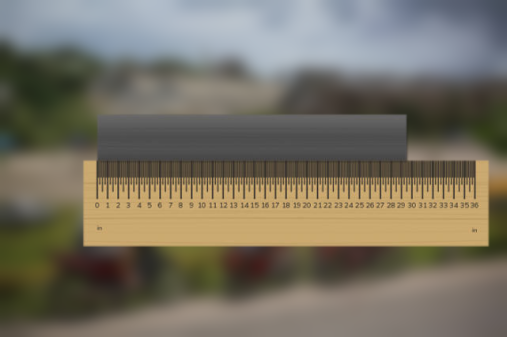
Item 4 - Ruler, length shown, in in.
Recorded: 29.5 in
